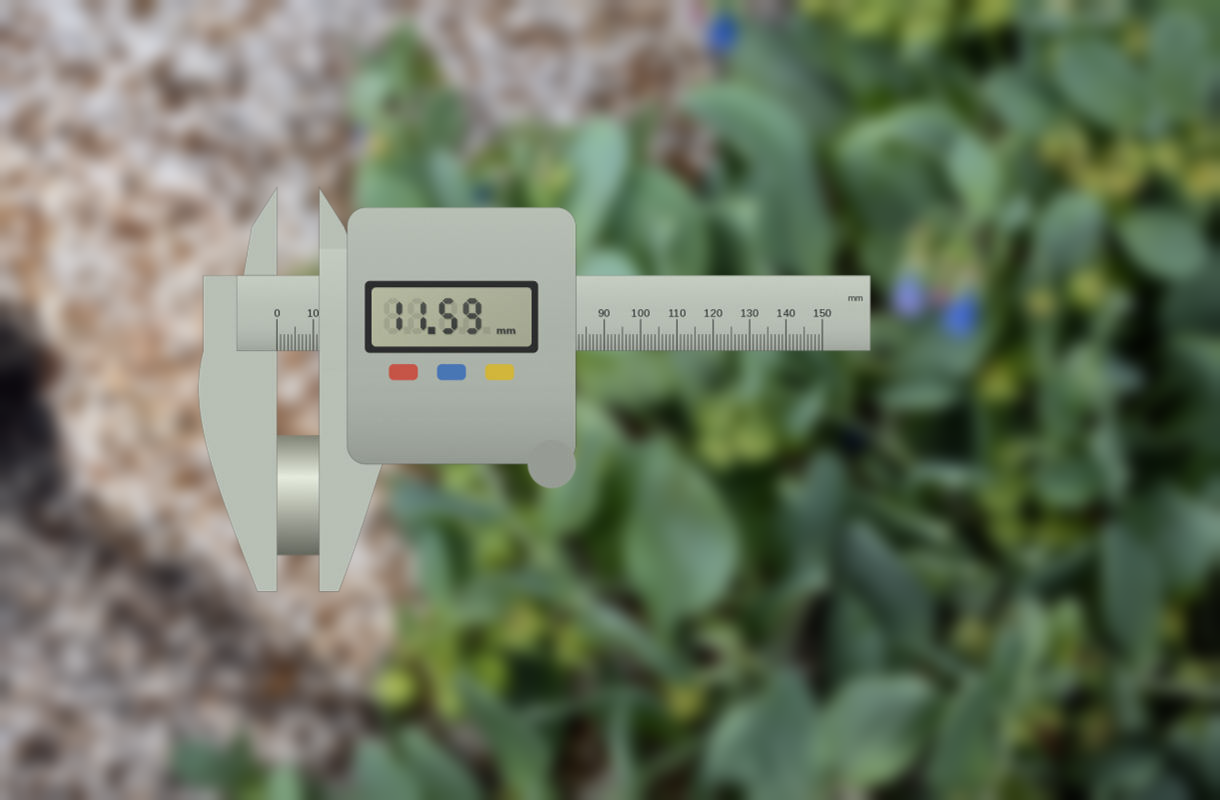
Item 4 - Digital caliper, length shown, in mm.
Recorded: 11.59 mm
